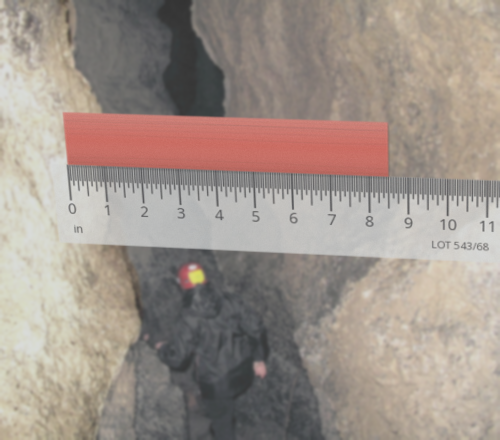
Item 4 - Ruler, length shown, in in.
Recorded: 8.5 in
